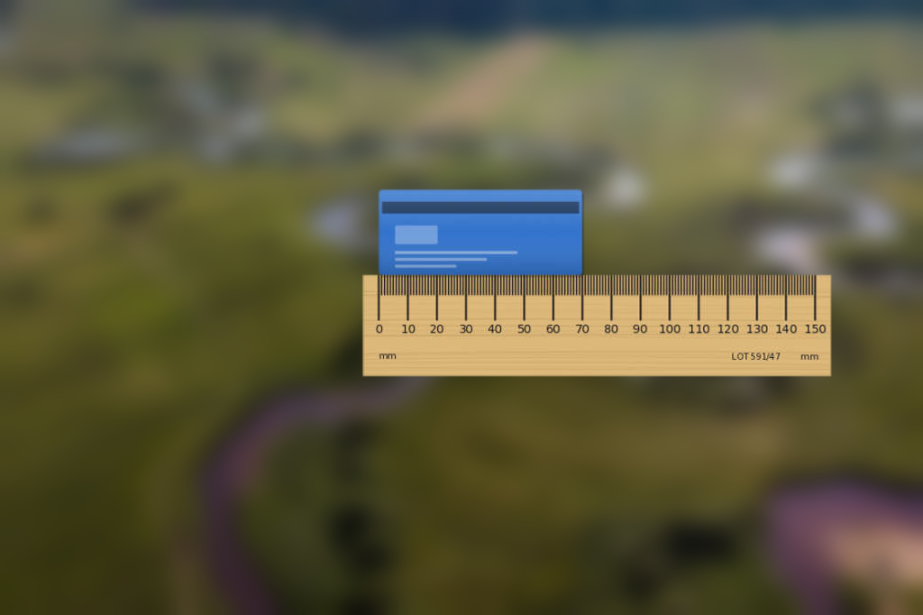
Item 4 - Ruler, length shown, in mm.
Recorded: 70 mm
